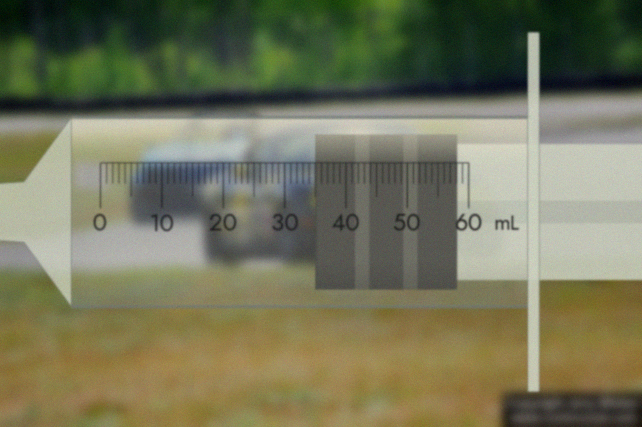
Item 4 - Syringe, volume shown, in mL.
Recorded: 35 mL
